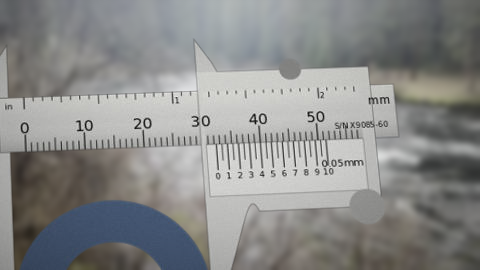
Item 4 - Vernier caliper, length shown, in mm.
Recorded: 32.4 mm
